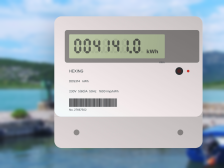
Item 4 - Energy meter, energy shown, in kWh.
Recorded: 4141.0 kWh
